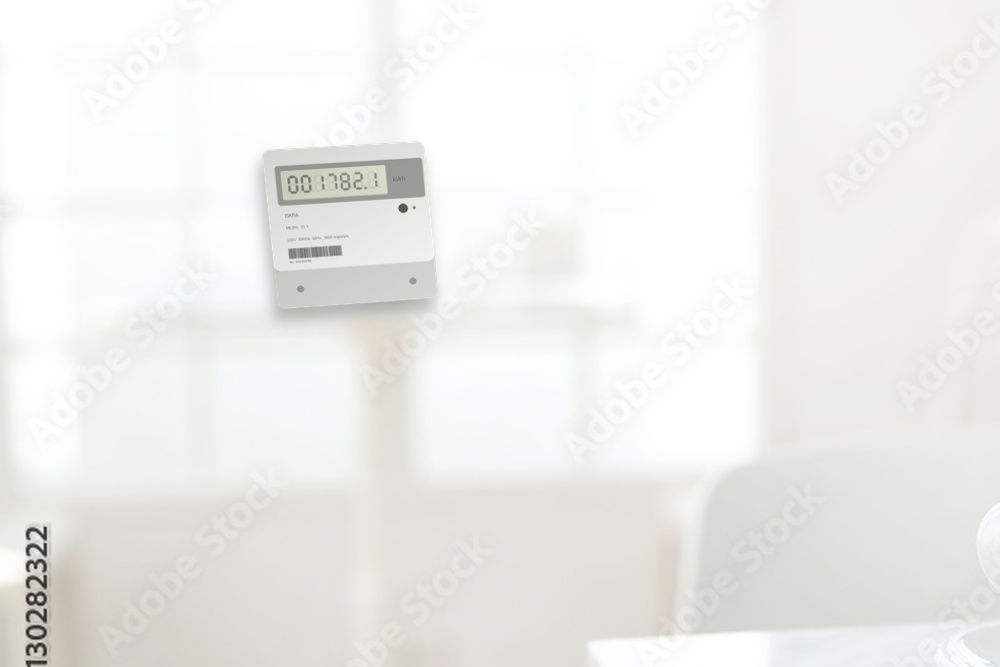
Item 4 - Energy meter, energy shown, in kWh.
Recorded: 1782.1 kWh
